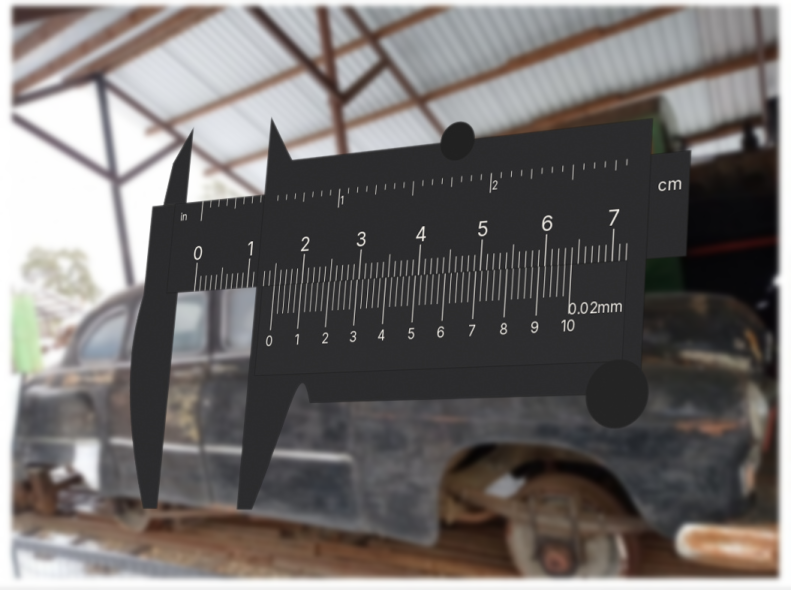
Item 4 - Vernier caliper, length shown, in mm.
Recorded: 15.0 mm
